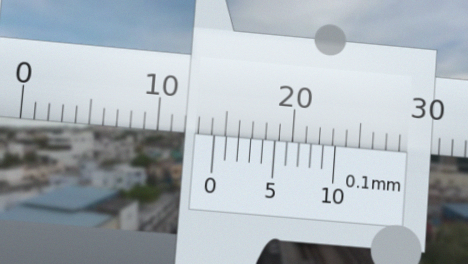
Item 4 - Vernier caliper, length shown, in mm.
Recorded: 14.2 mm
